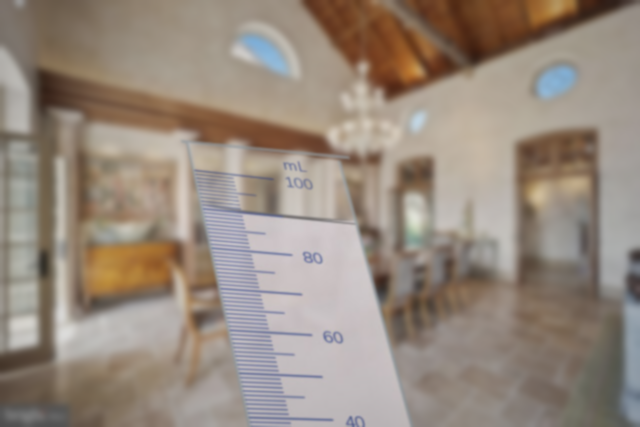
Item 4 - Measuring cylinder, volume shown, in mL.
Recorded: 90 mL
